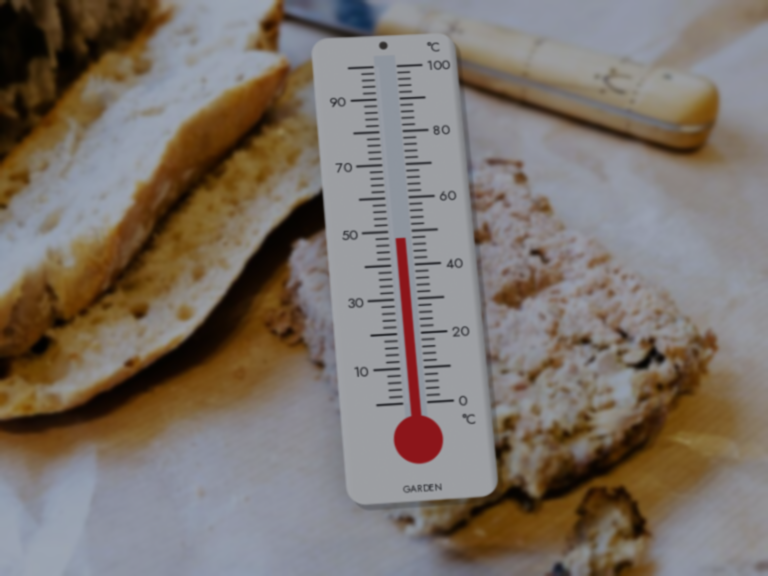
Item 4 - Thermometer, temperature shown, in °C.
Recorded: 48 °C
